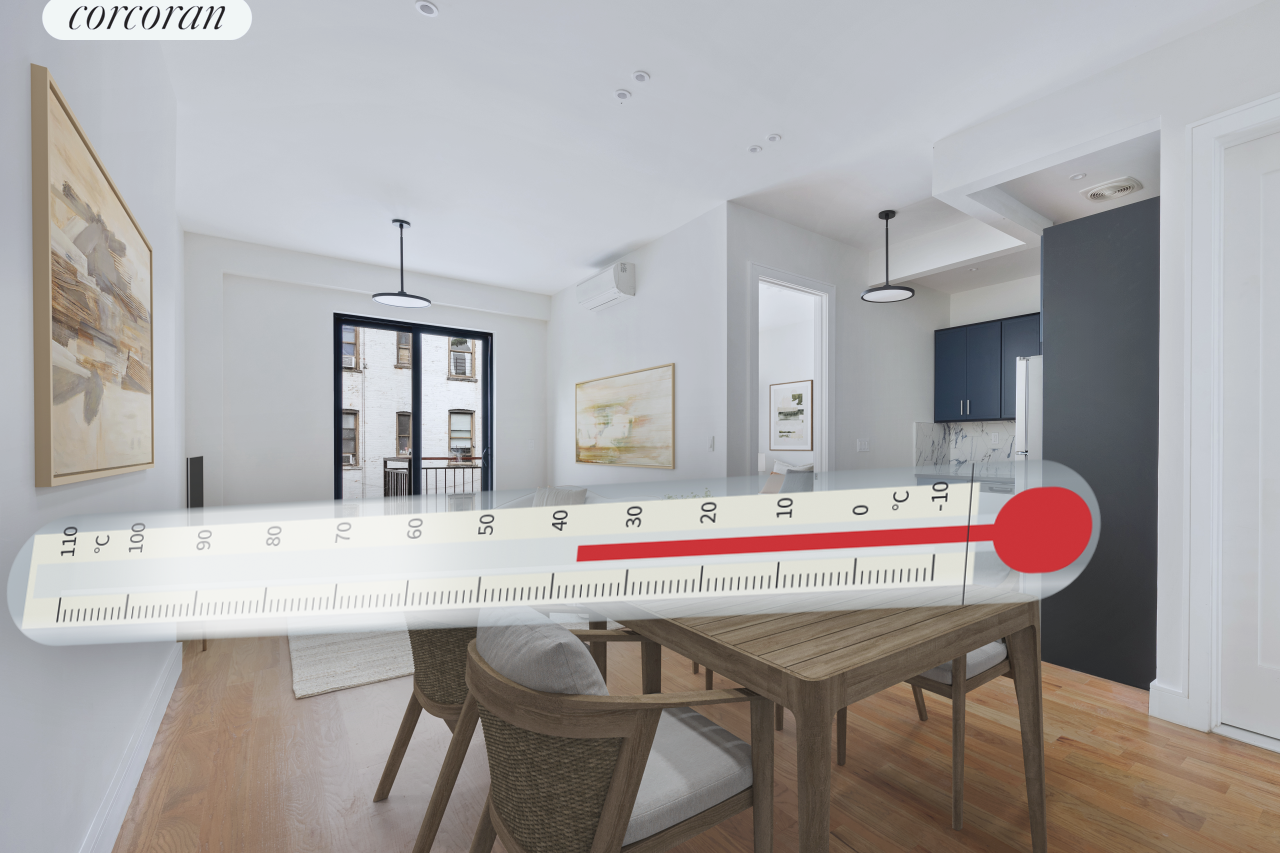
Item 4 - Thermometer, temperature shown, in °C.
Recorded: 37 °C
